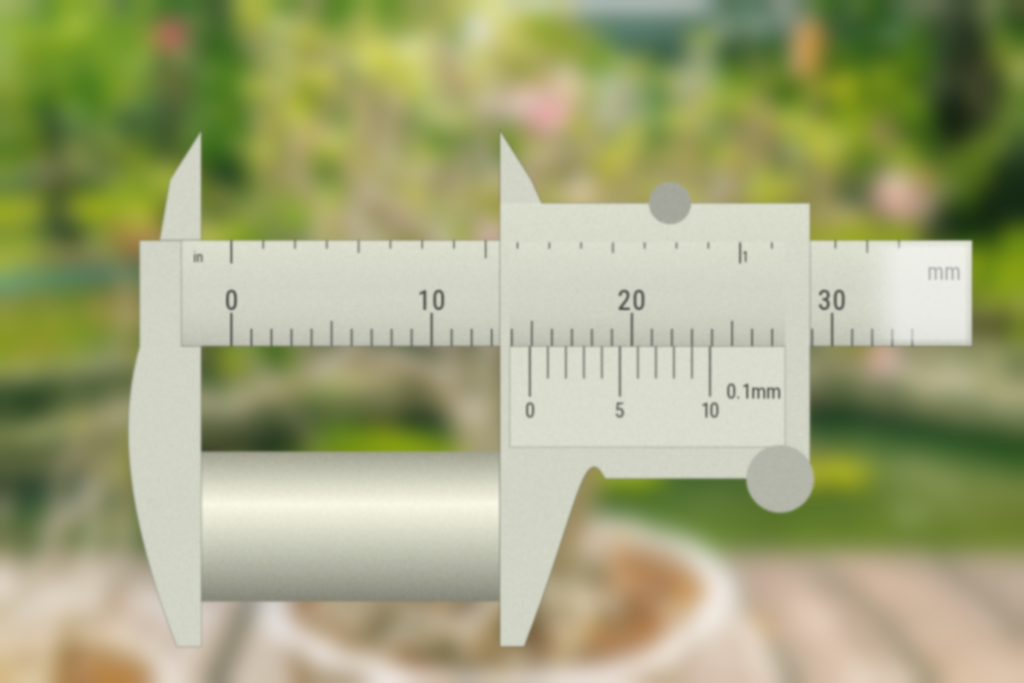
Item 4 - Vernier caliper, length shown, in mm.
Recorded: 14.9 mm
